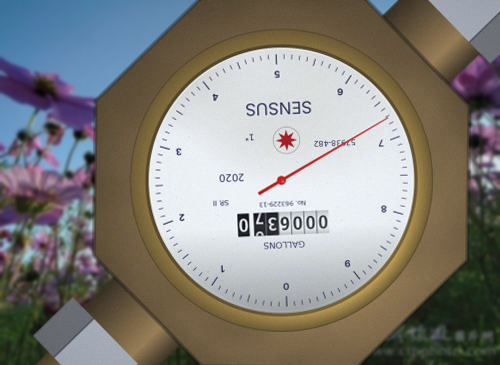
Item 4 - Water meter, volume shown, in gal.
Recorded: 6366.7 gal
